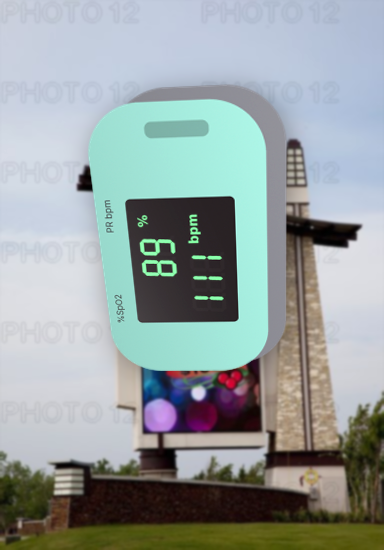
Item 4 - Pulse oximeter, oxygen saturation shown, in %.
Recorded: 89 %
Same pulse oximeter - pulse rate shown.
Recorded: 111 bpm
